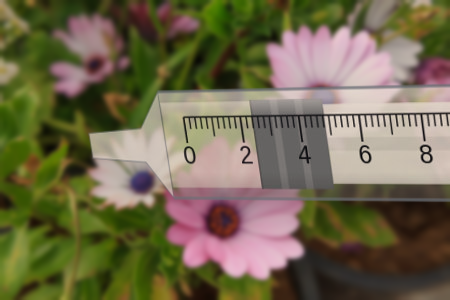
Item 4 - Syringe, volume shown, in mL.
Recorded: 2.4 mL
